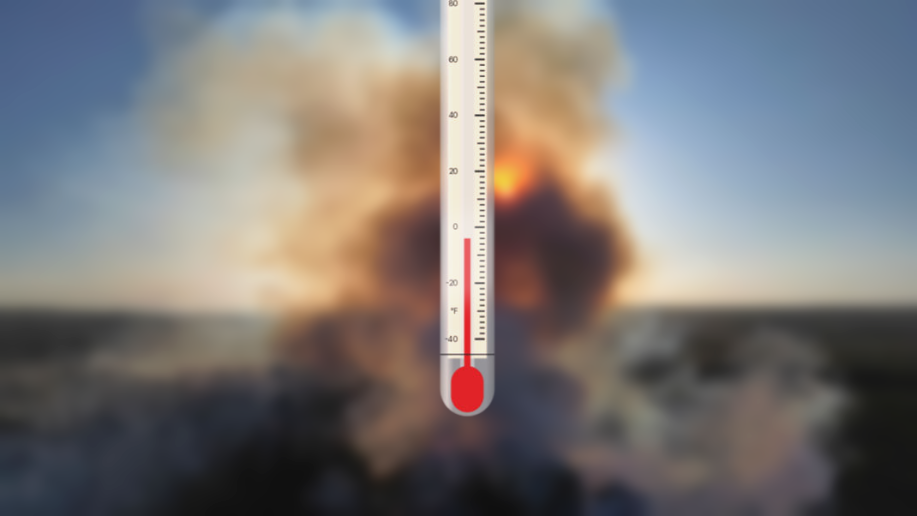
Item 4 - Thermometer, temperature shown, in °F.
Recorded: -4 °F
